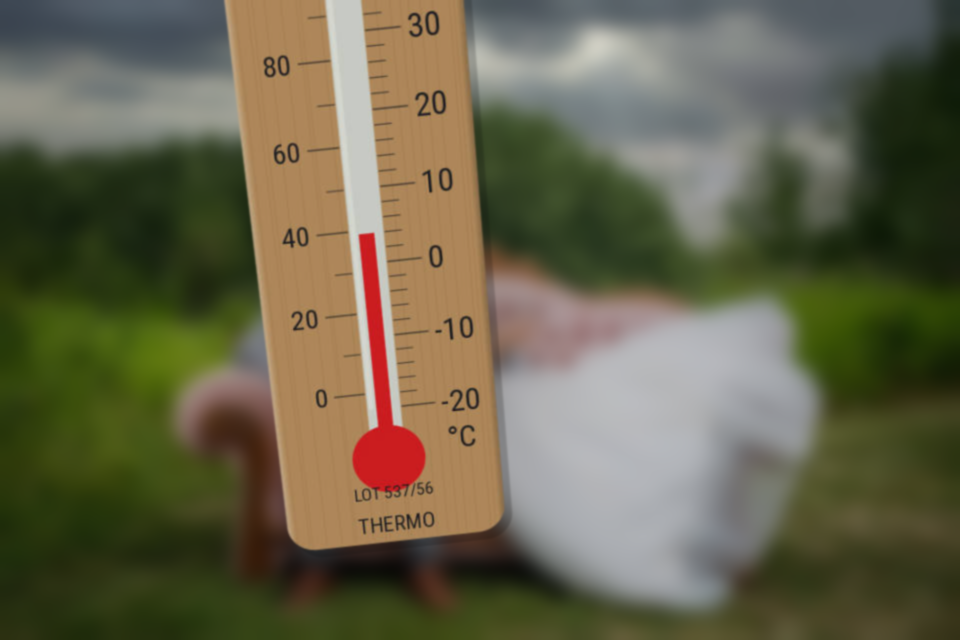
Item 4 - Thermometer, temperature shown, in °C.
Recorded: 4 °C
